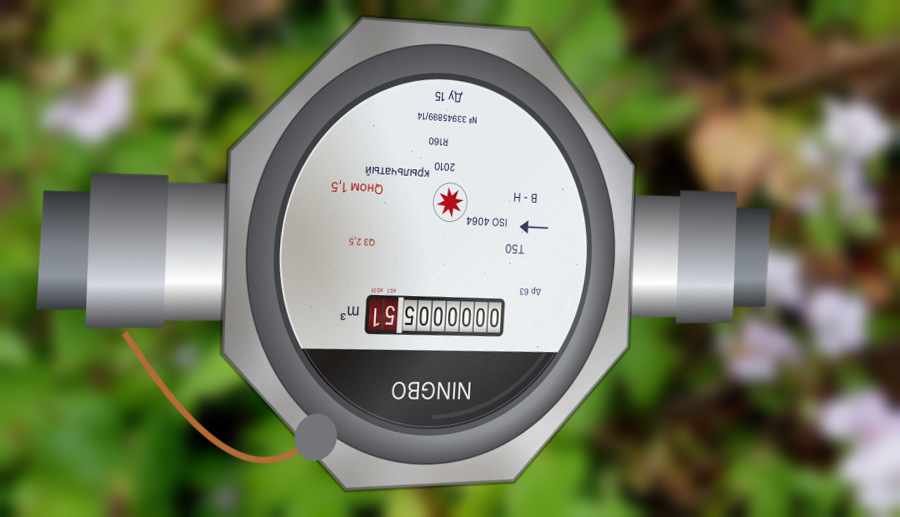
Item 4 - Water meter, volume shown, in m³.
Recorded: 5.51 m³
